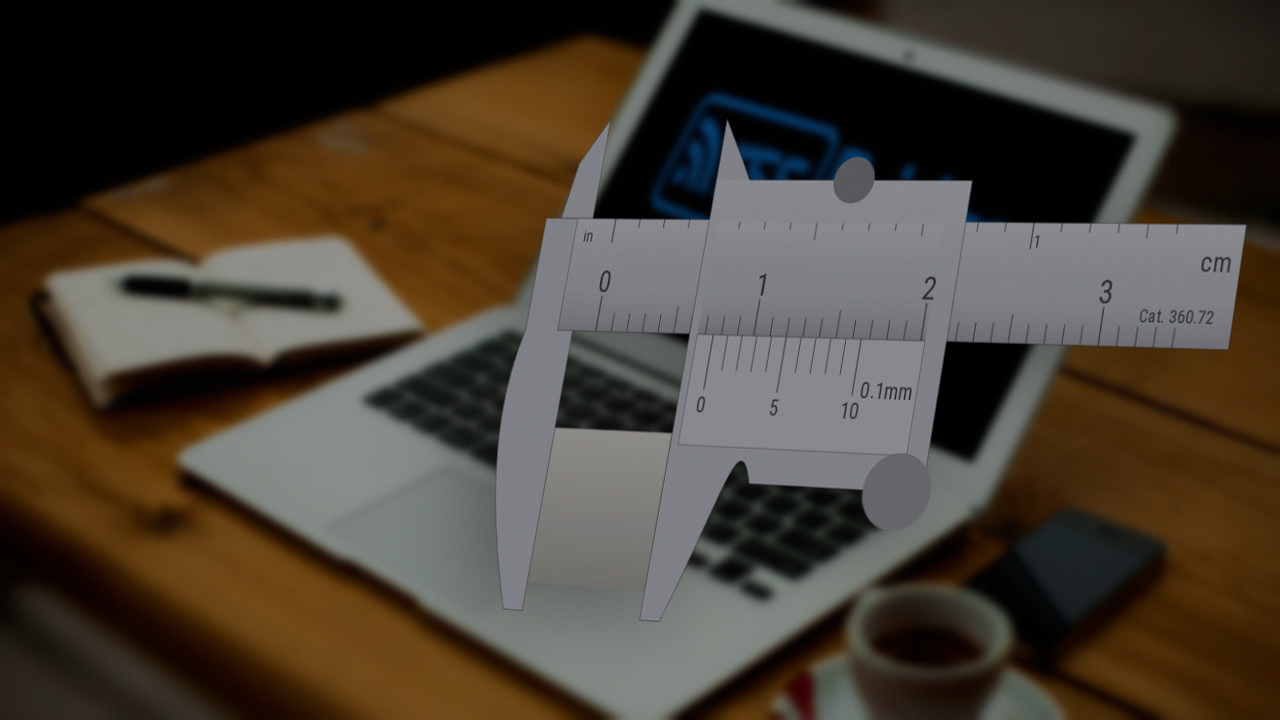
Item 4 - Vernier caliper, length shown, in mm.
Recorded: 7.5 mm
